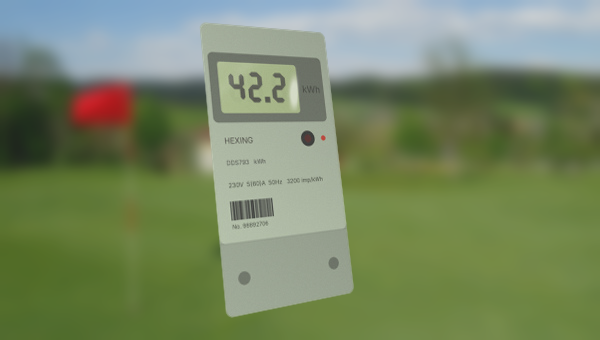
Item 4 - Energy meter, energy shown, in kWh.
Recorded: 42.2 kWh
